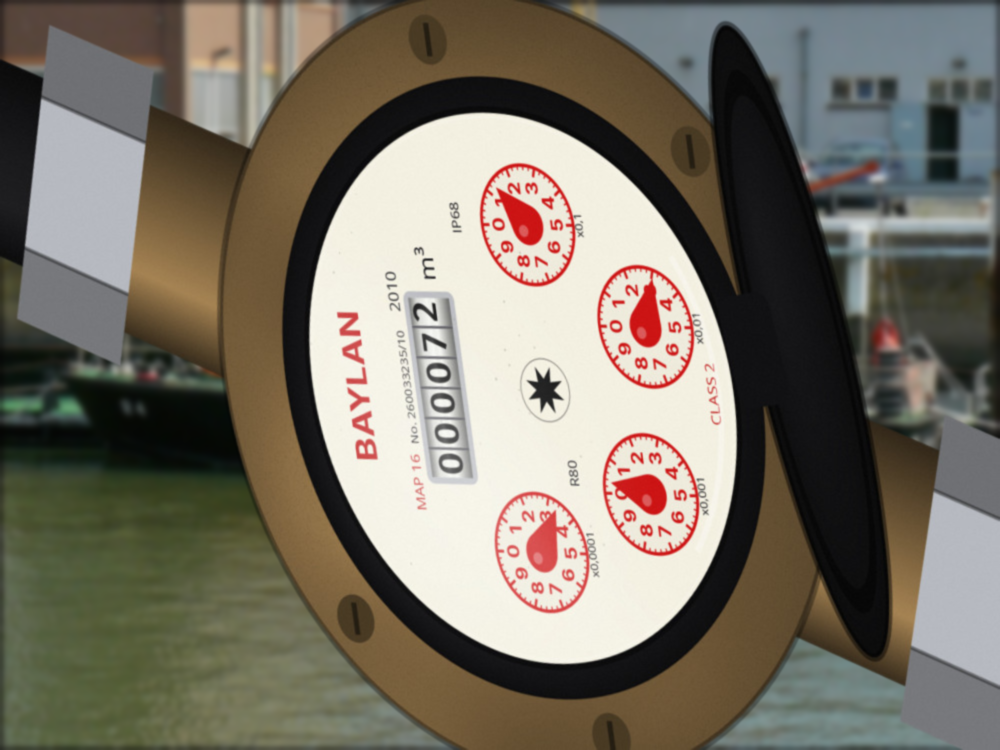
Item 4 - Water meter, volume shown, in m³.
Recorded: 72.1303 m³
